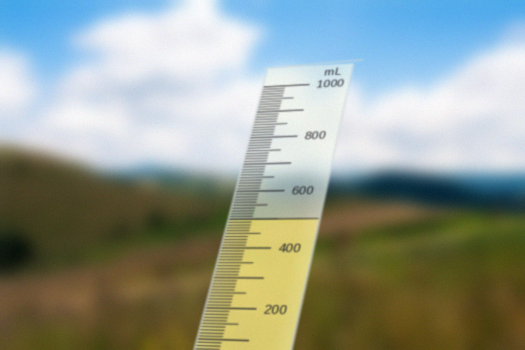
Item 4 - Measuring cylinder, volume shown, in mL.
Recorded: 500 mL
